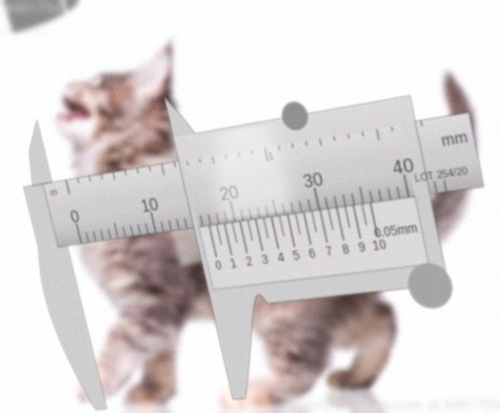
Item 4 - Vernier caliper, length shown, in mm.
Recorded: 16.8 mm
